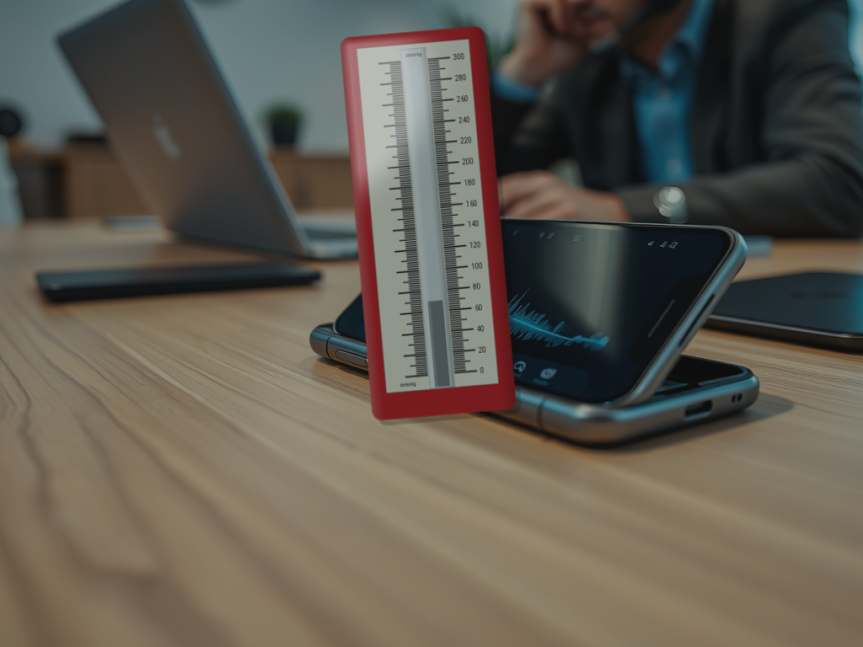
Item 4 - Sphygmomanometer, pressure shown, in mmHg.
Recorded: 70 mmHg
